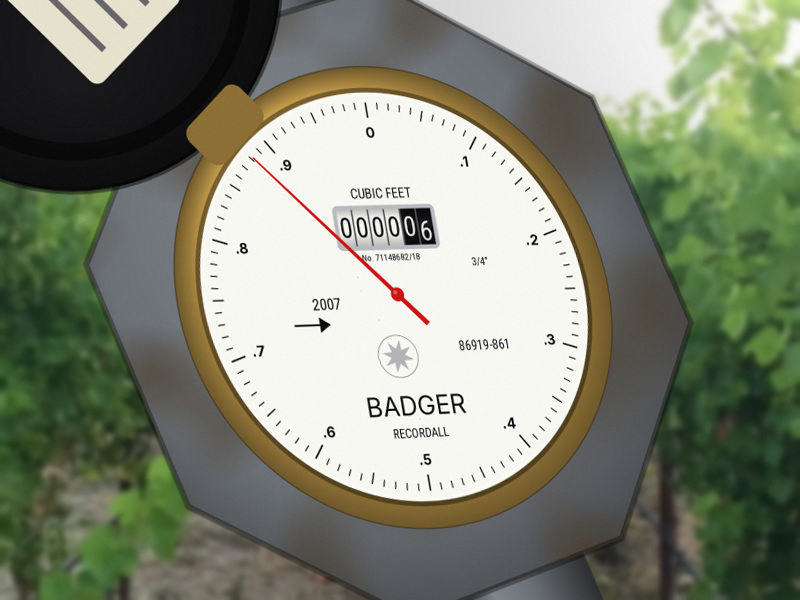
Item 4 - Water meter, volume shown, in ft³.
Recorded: 5.88 ft³
